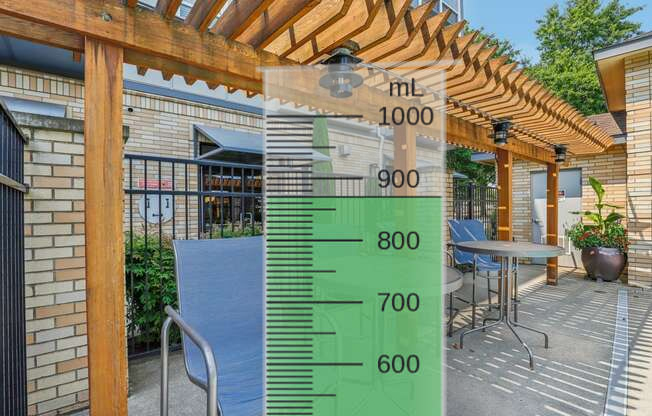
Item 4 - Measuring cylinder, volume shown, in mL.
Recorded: 870 mL
